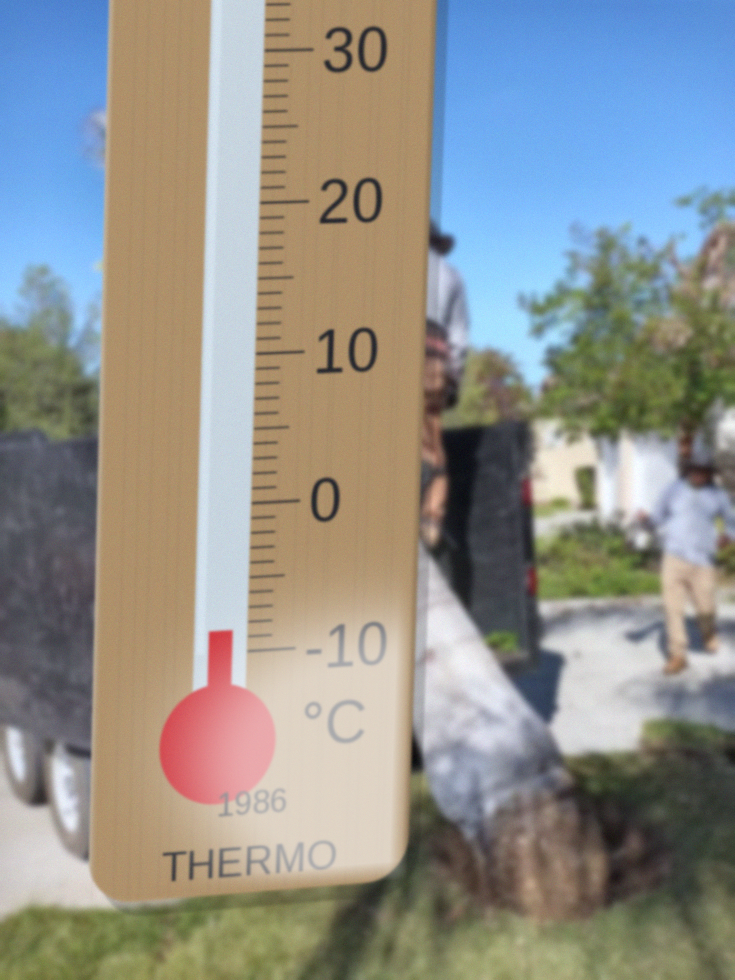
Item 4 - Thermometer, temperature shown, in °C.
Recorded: -8.5 °C
